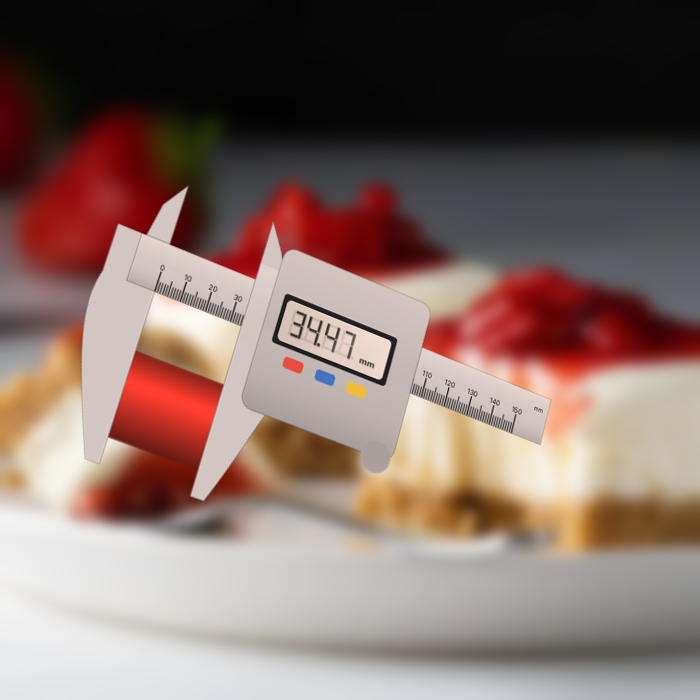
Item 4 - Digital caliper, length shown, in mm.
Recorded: 34.47 mm
